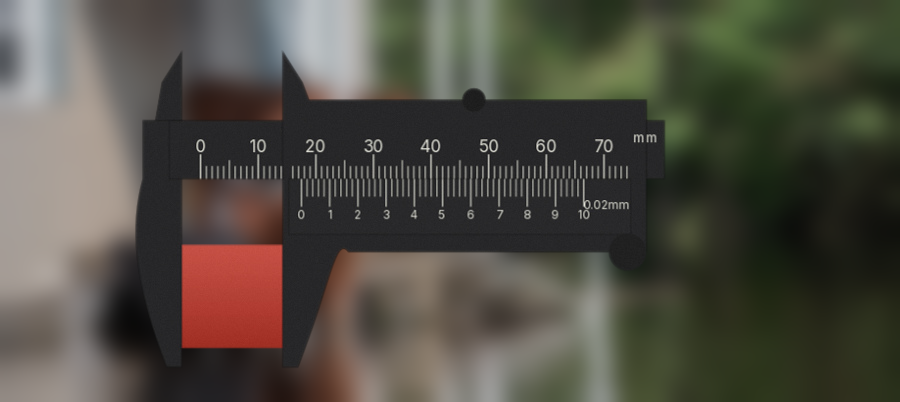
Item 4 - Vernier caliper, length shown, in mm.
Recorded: 17.5 mm
